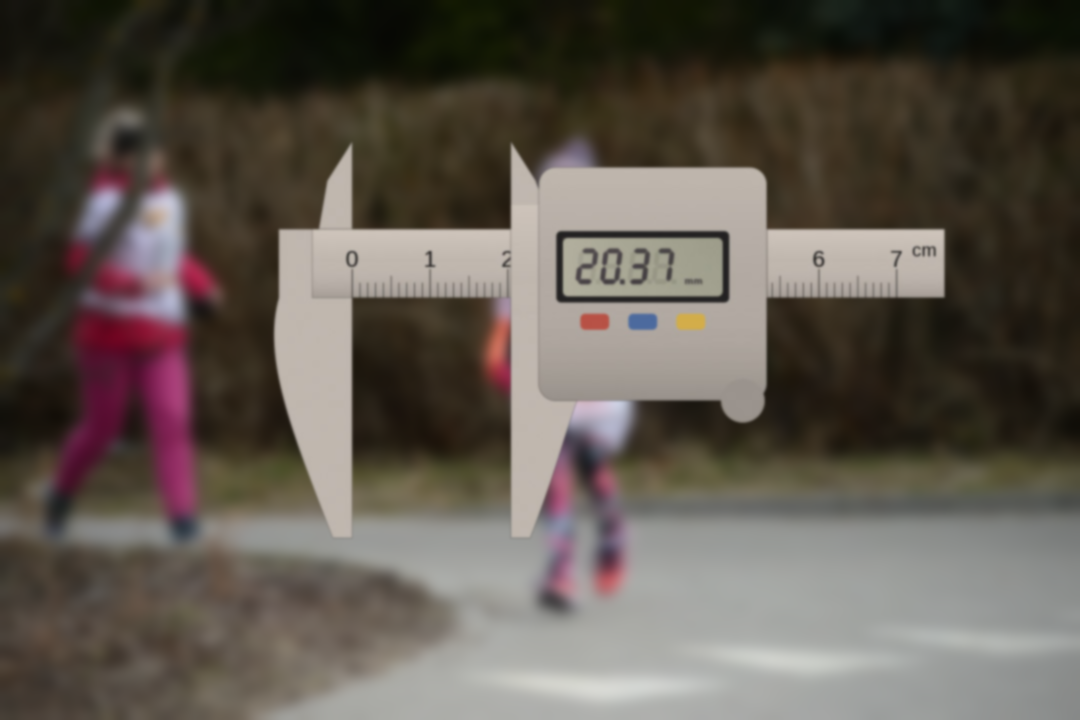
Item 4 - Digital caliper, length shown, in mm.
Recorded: 20.37 mm
